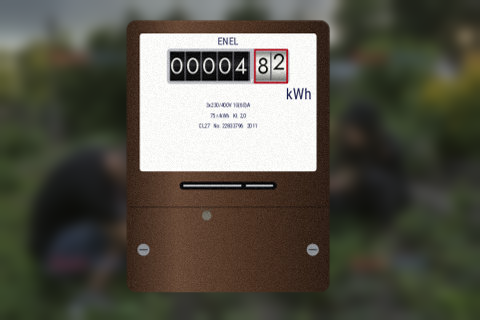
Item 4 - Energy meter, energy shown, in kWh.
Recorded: 4.82 kWh
